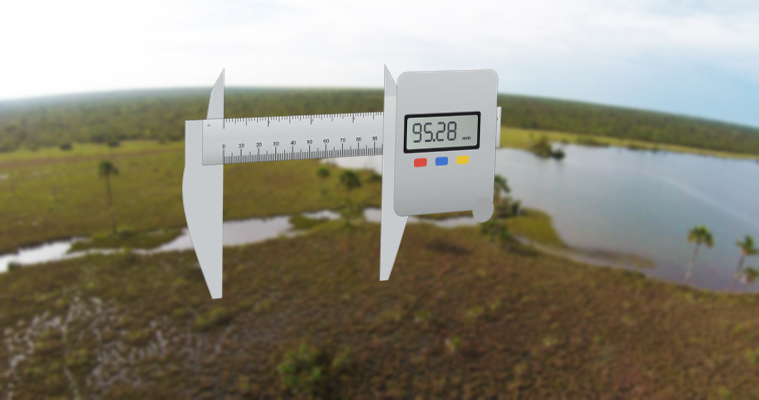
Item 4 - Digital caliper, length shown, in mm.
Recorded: 95.28 mm
